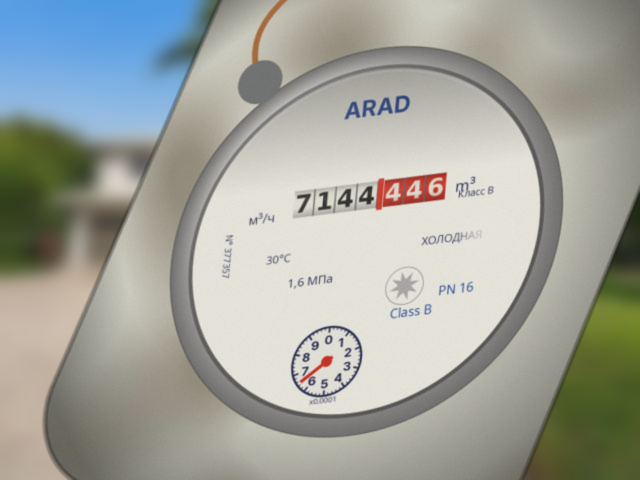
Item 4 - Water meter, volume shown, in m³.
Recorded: 7144.4466 m³
